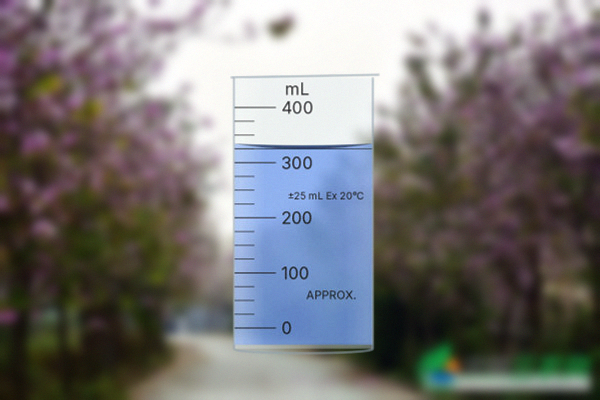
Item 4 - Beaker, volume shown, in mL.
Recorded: 325 mL
